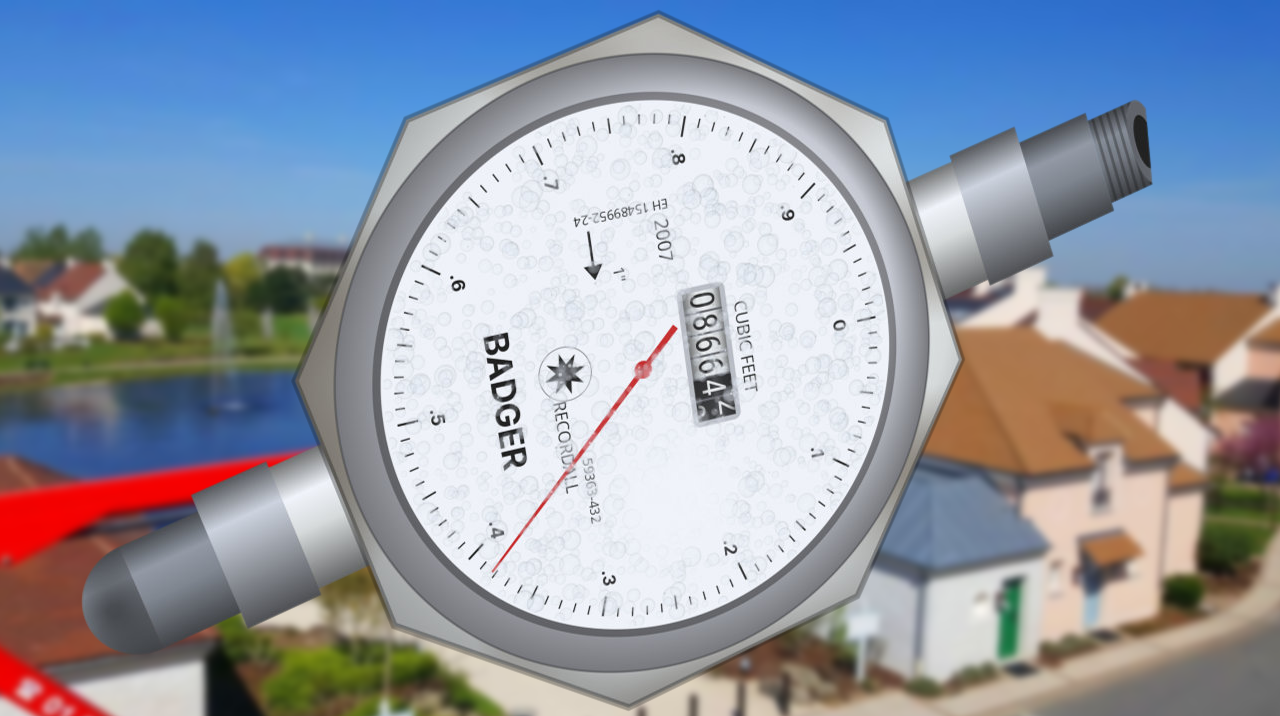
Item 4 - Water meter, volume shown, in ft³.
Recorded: 86642.38 ft³
